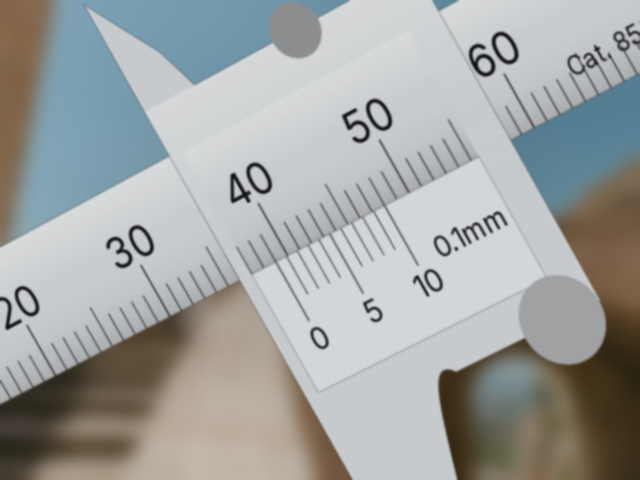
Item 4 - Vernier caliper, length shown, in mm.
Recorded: 39.0 mm
